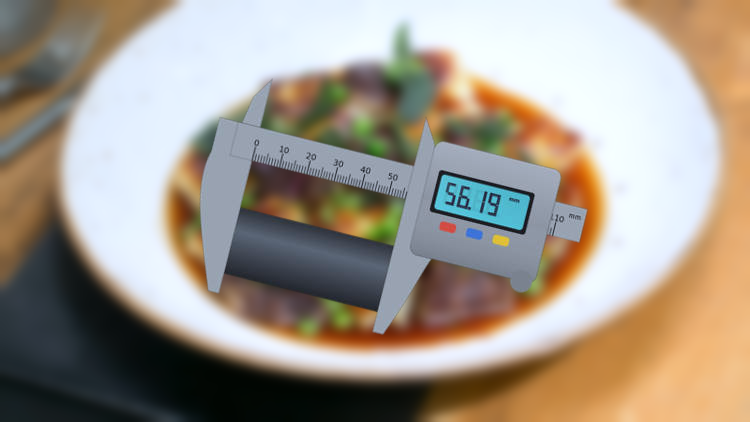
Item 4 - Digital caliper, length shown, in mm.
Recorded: 56.19 mm
